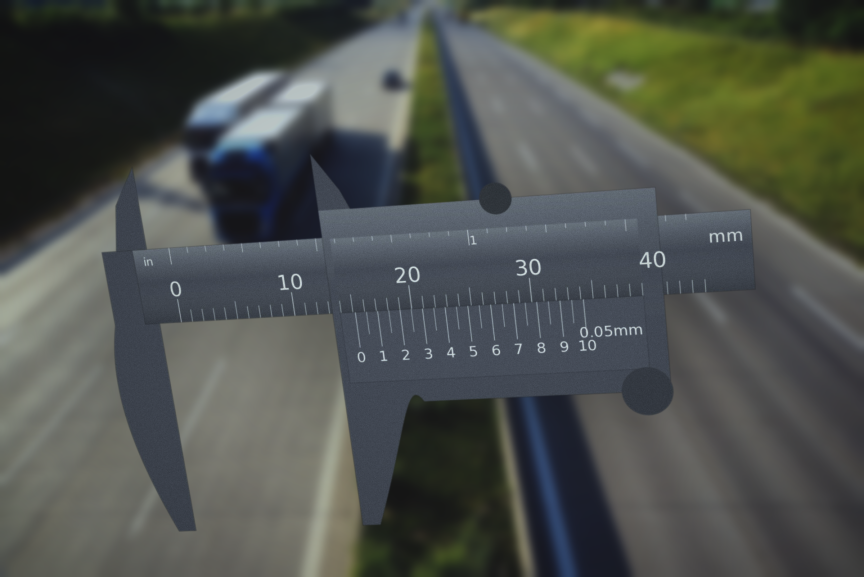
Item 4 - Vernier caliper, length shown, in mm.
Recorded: 15.2 mm
